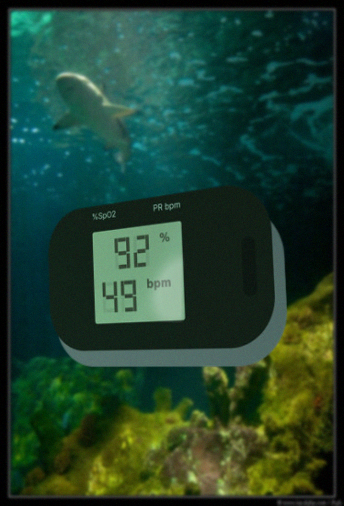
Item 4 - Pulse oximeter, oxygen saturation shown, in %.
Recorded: 92 %
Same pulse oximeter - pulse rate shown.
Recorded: 49 bpm
